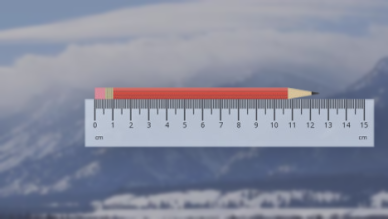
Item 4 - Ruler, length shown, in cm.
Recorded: 12.5 cm
